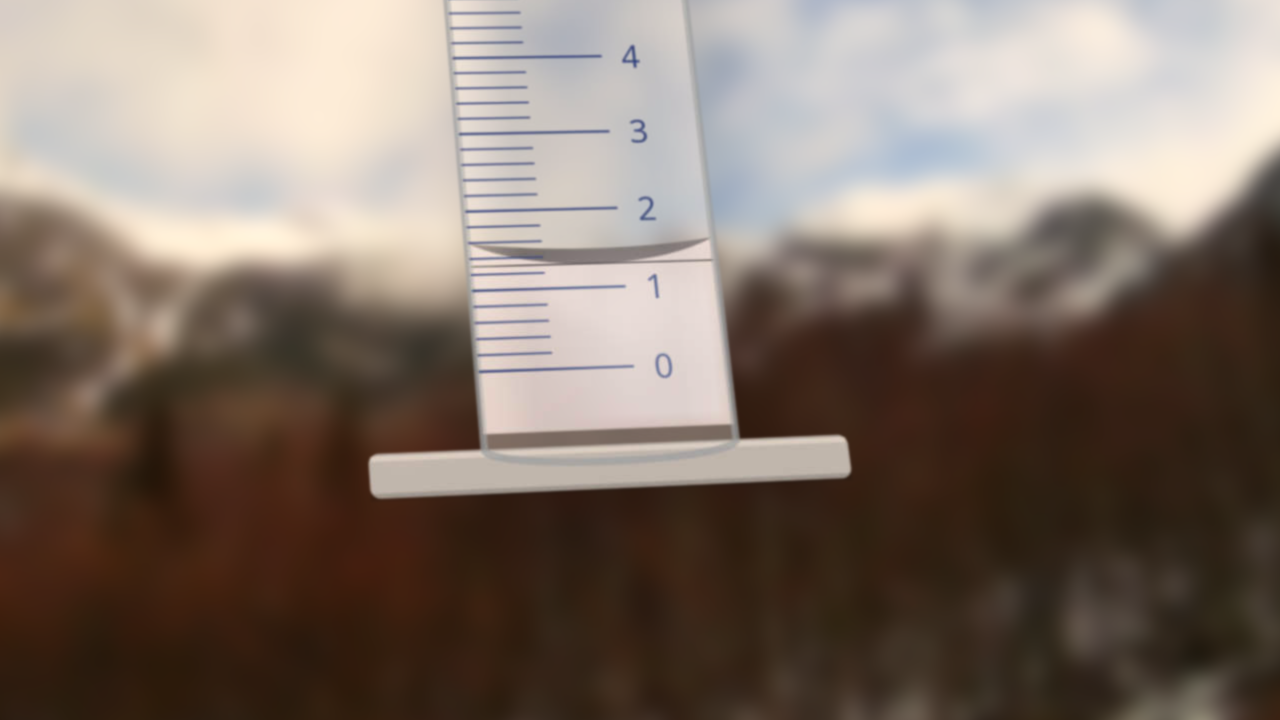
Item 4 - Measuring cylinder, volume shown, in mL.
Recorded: 1.3 mL
